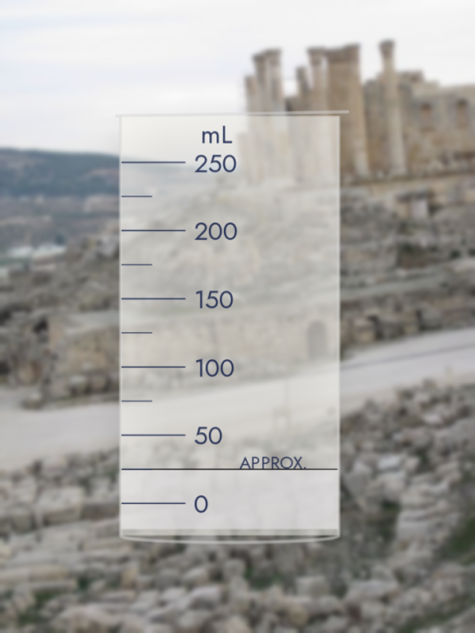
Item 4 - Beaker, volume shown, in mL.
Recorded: 25 mL
